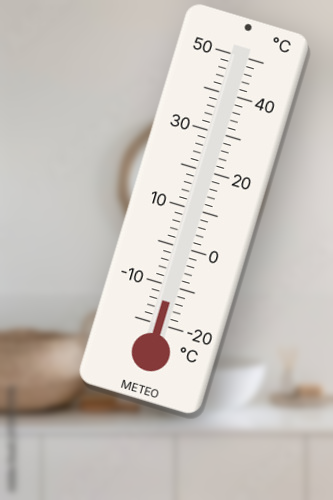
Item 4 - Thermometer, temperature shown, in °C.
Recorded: -14 °C
